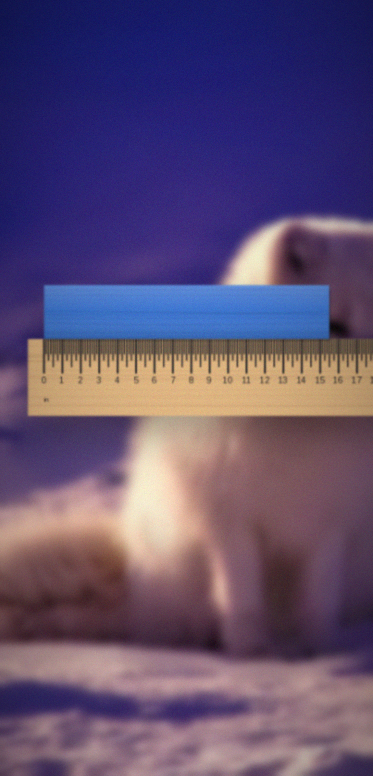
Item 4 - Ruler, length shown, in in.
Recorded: 15.5 in
